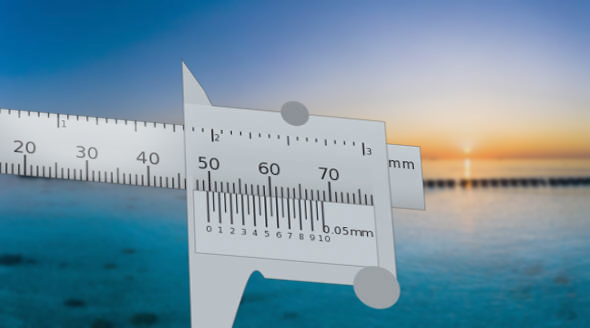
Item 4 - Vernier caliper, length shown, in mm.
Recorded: 49.6 mm
